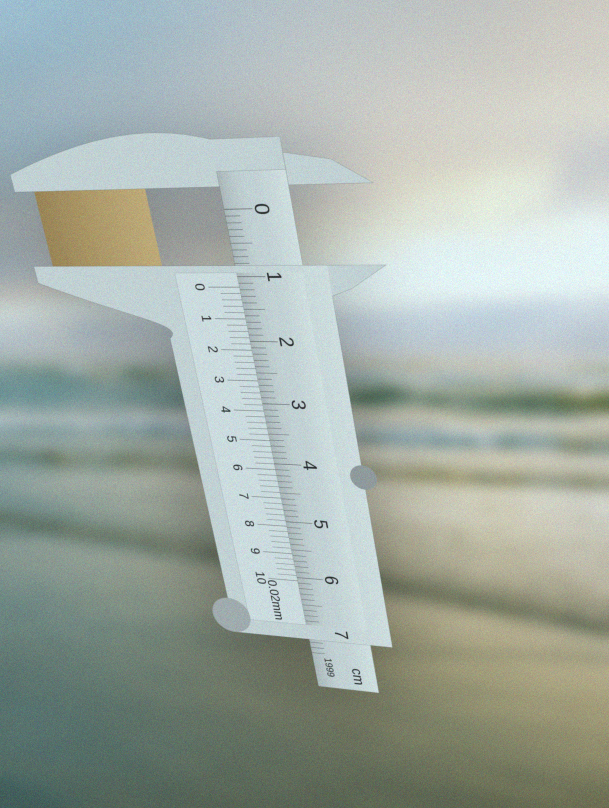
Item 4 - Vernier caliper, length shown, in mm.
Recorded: 11.6 mm
